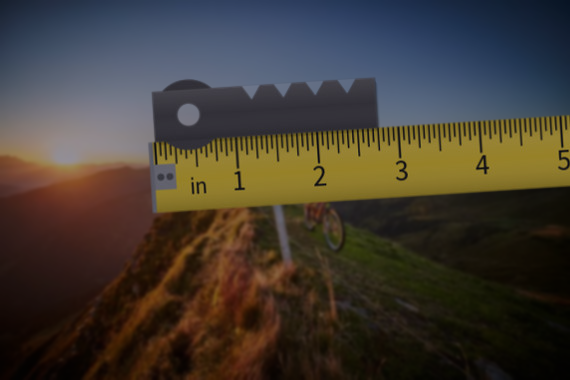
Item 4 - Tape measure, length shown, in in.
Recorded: 2.75 in
